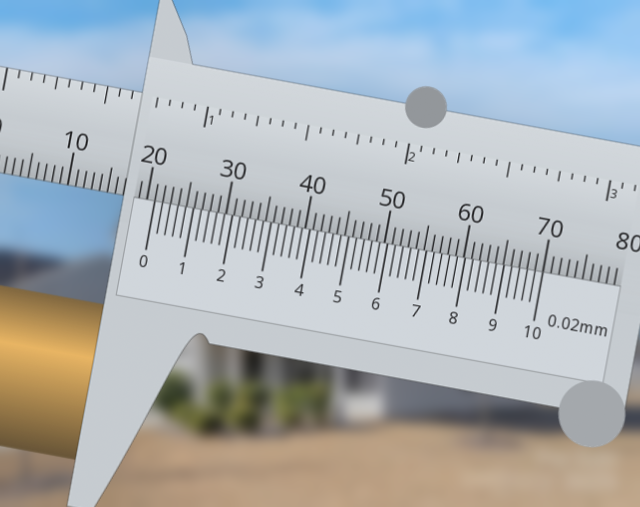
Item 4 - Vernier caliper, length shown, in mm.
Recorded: 21.0 mm
